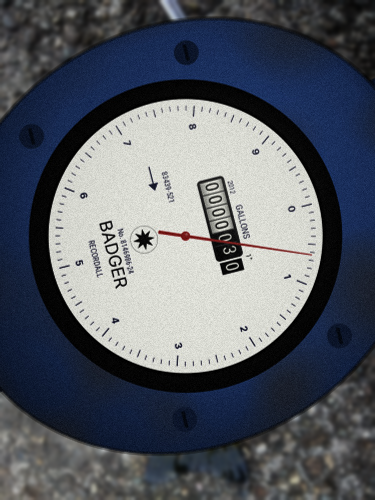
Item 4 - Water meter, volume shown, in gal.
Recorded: 30.6 gal
